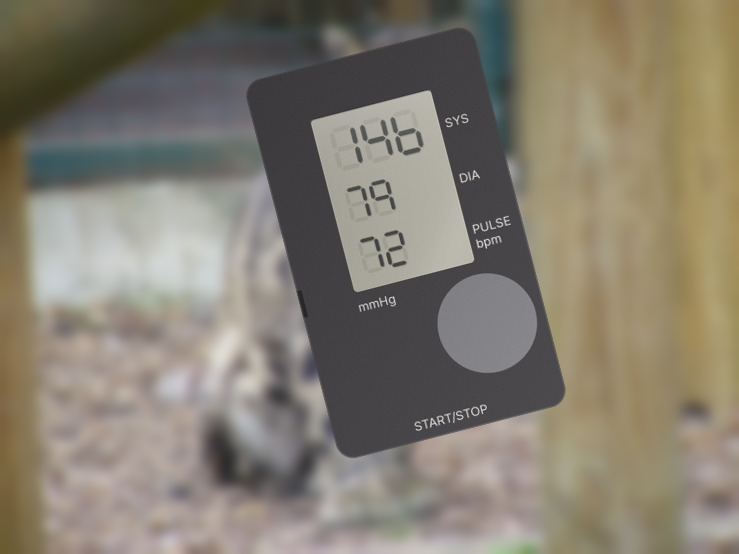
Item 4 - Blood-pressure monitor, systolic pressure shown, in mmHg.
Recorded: 146 mmHg
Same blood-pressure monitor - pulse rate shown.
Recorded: 72 bpm
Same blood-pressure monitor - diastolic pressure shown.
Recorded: 79 mmHg
